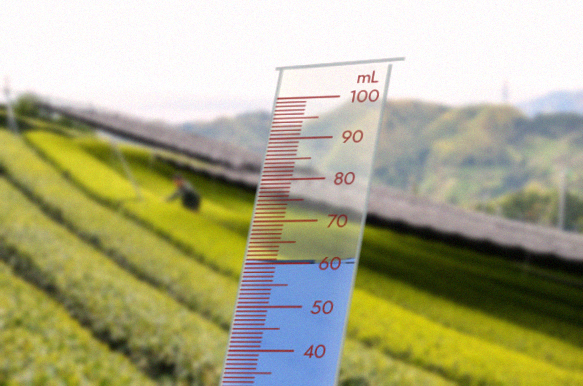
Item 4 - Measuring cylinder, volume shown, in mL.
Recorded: 60 mL
